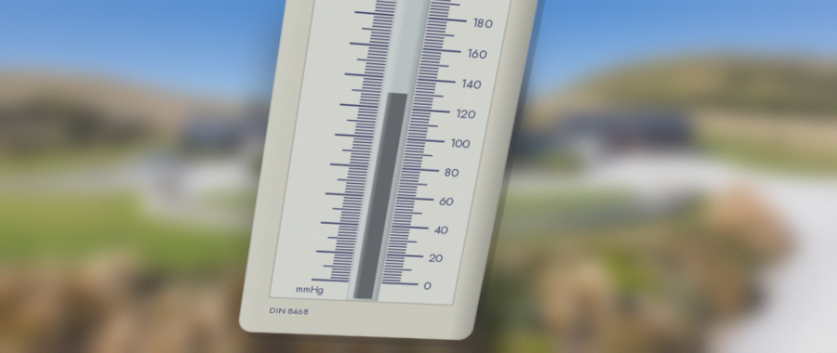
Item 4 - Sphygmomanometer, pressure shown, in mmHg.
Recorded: 130 mmHg
